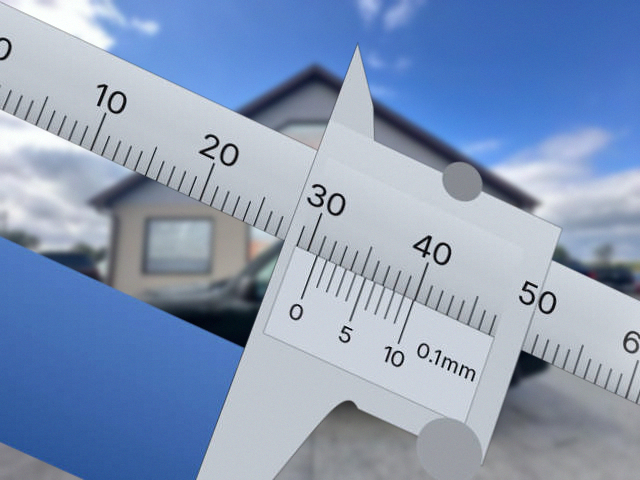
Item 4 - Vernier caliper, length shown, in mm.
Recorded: 30.9 mm
